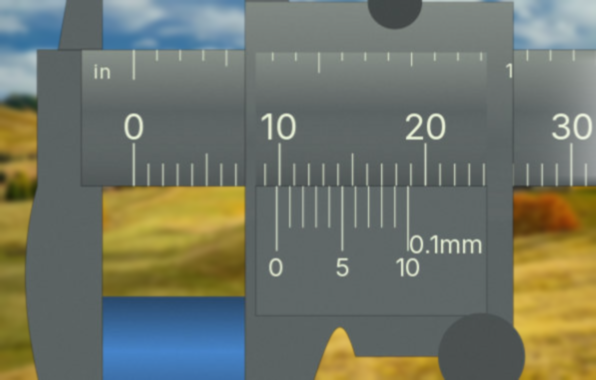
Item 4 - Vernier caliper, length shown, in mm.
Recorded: 9.8 mm
